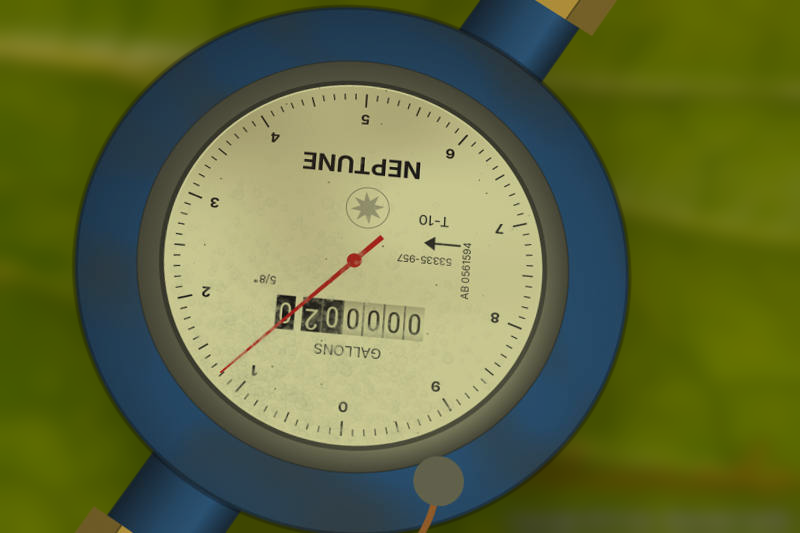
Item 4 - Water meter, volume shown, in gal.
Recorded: 21.2 gal
